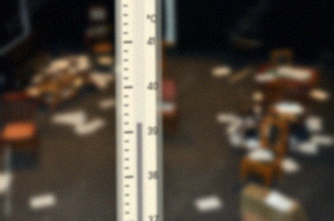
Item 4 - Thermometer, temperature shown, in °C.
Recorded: 39.2 °C
